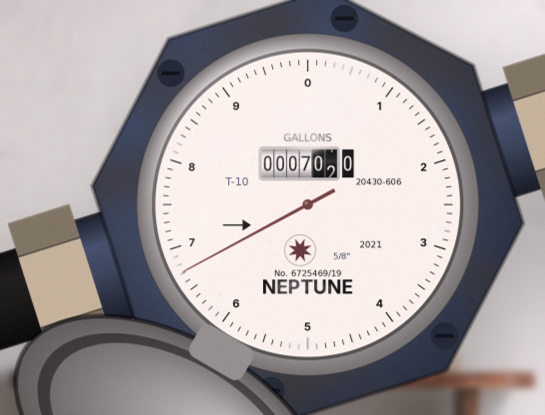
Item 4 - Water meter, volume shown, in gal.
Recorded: 7016.7 gal
